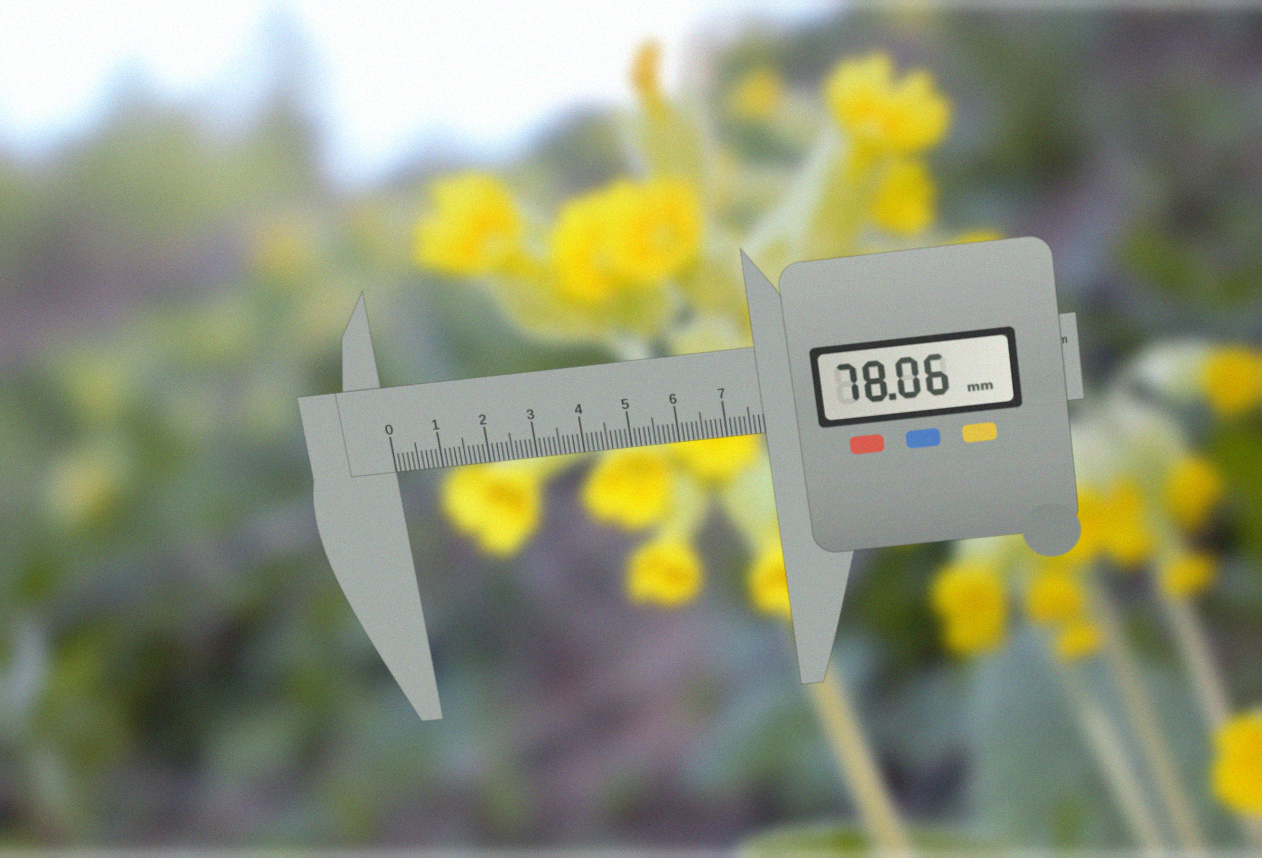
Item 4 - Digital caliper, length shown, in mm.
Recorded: 78.06 mm
